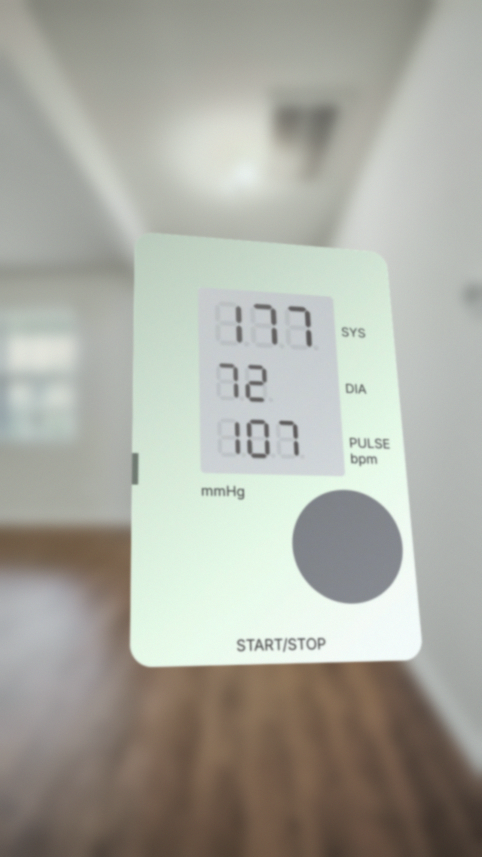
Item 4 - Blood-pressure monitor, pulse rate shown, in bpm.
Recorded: 107 bpm
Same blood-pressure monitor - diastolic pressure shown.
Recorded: 72 mmHg
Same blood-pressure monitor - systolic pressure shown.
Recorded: 177 mmHg
